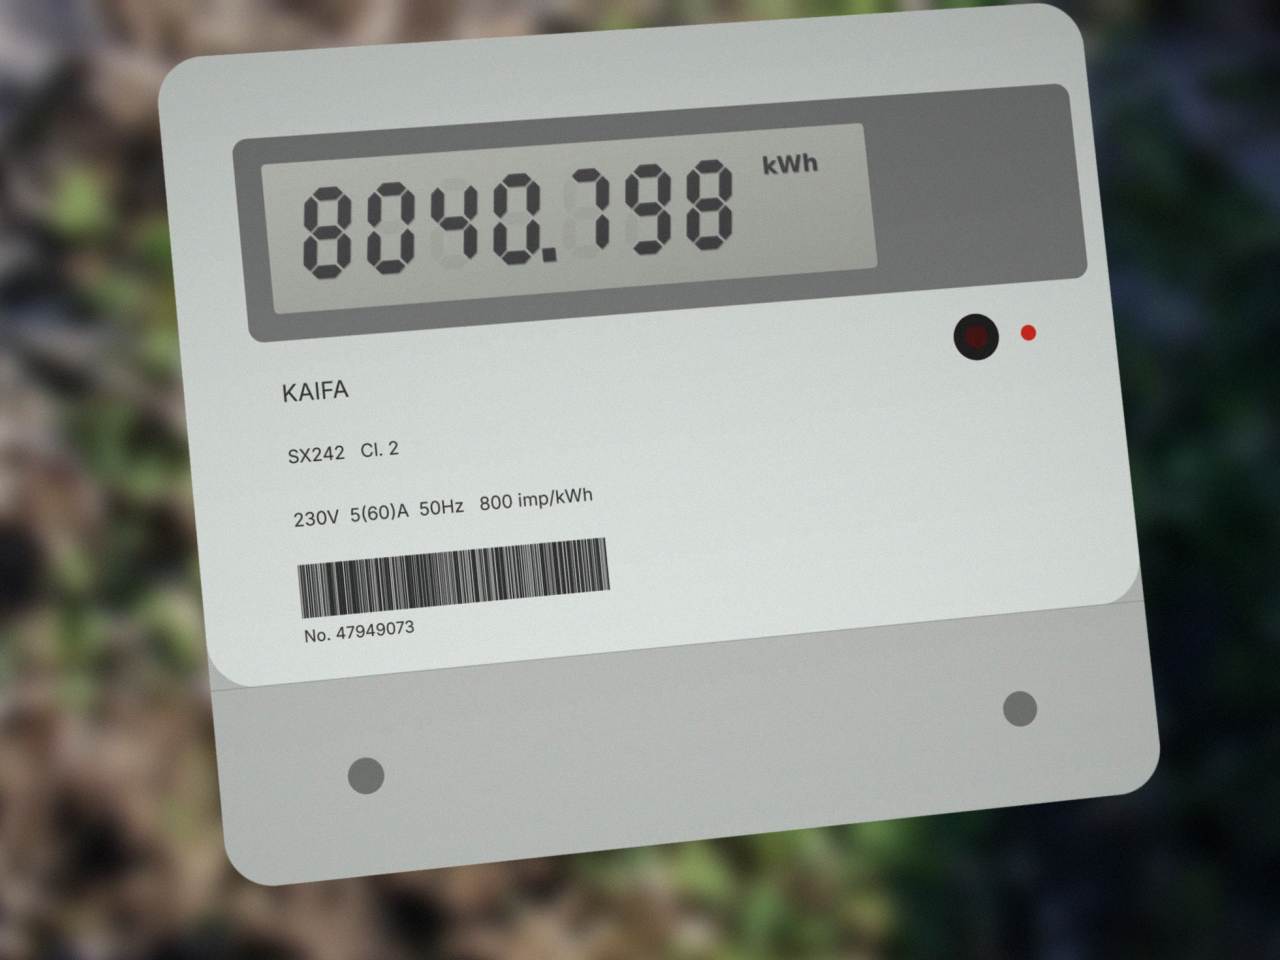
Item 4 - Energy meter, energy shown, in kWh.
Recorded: 8040.798 kWh
